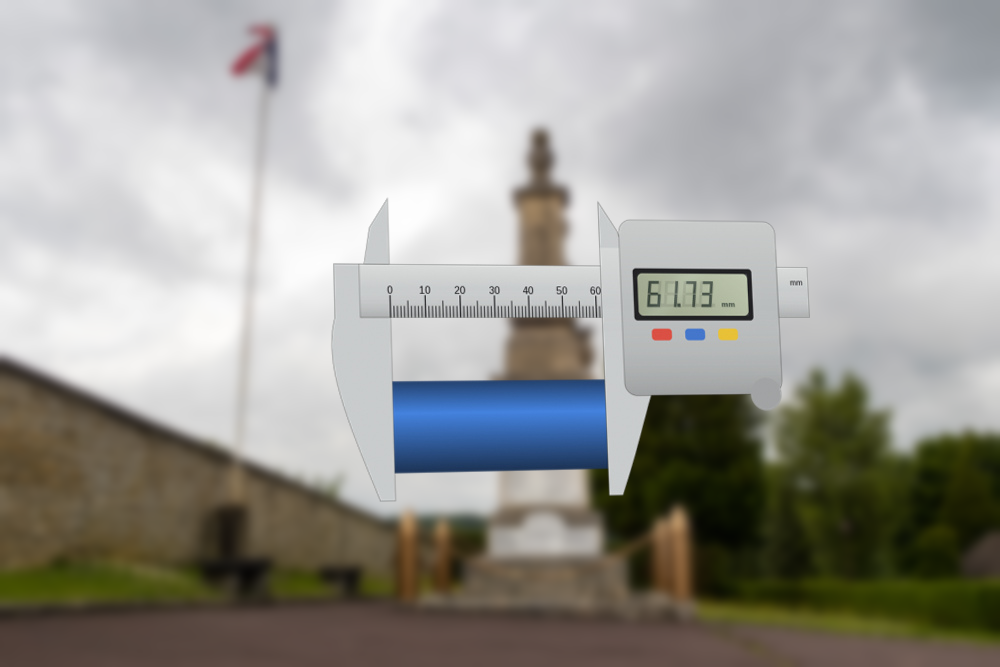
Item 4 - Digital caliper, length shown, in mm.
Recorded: 61.73 mm
